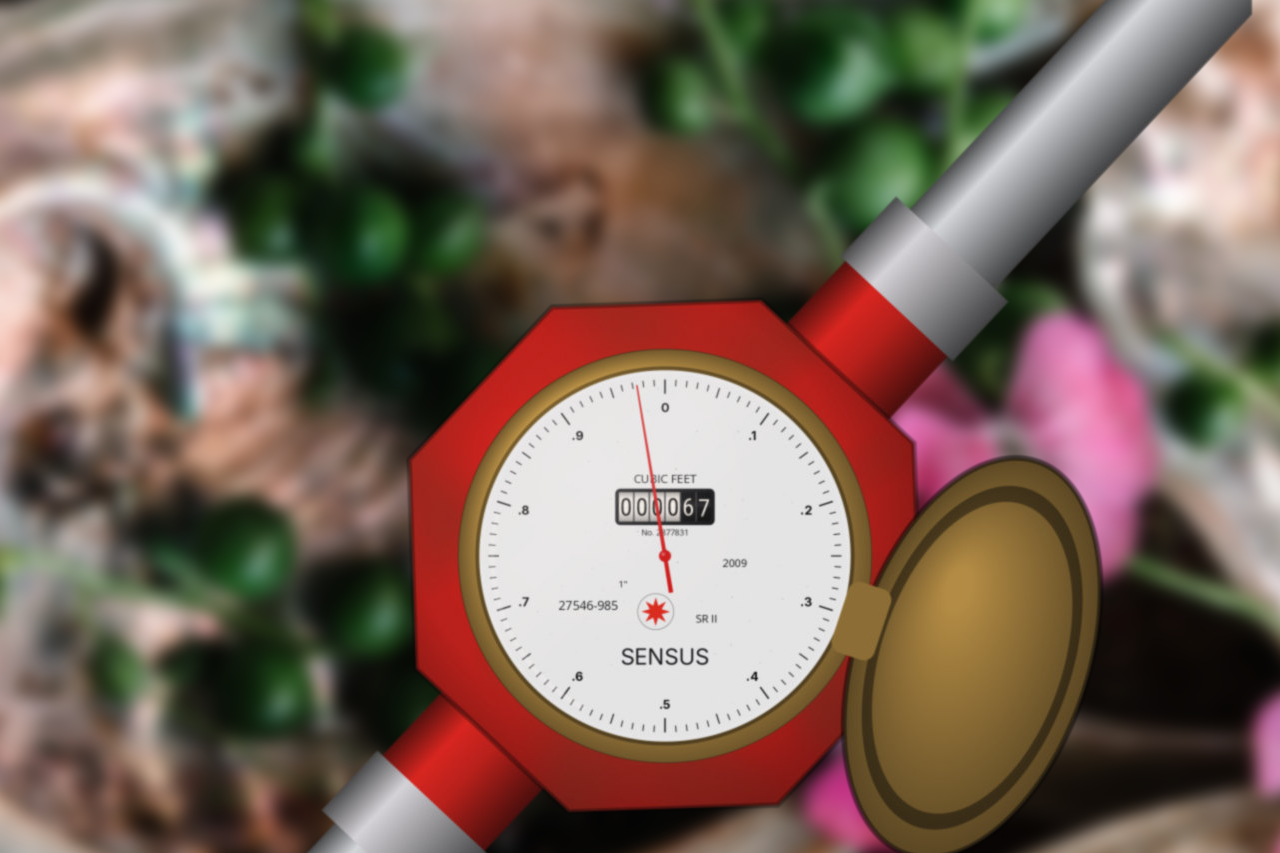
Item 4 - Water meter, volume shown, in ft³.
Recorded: 66.97 ft³
